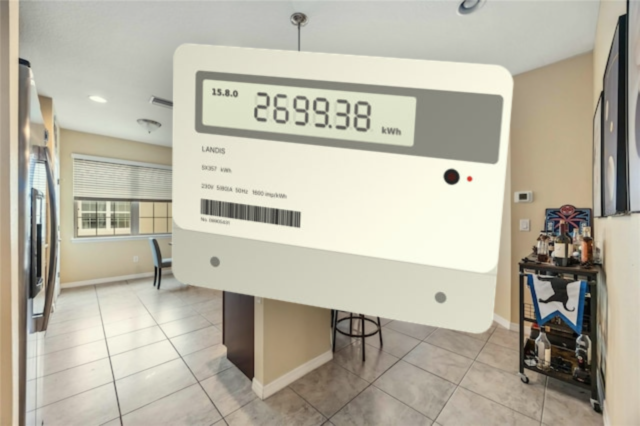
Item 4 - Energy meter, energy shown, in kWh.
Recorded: 2699.38 kWh
